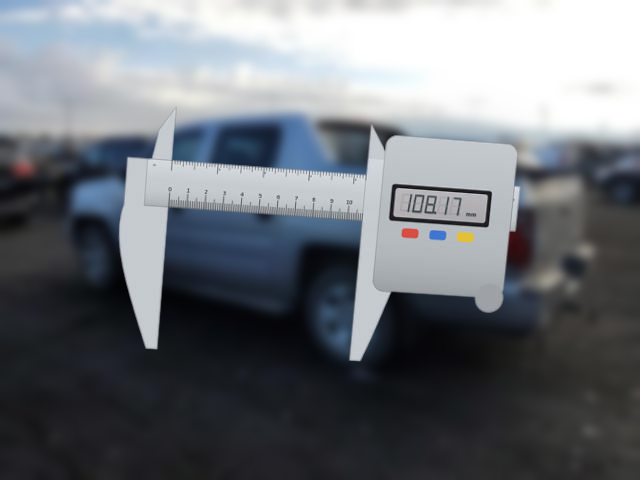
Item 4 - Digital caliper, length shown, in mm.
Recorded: 108.17 mm
